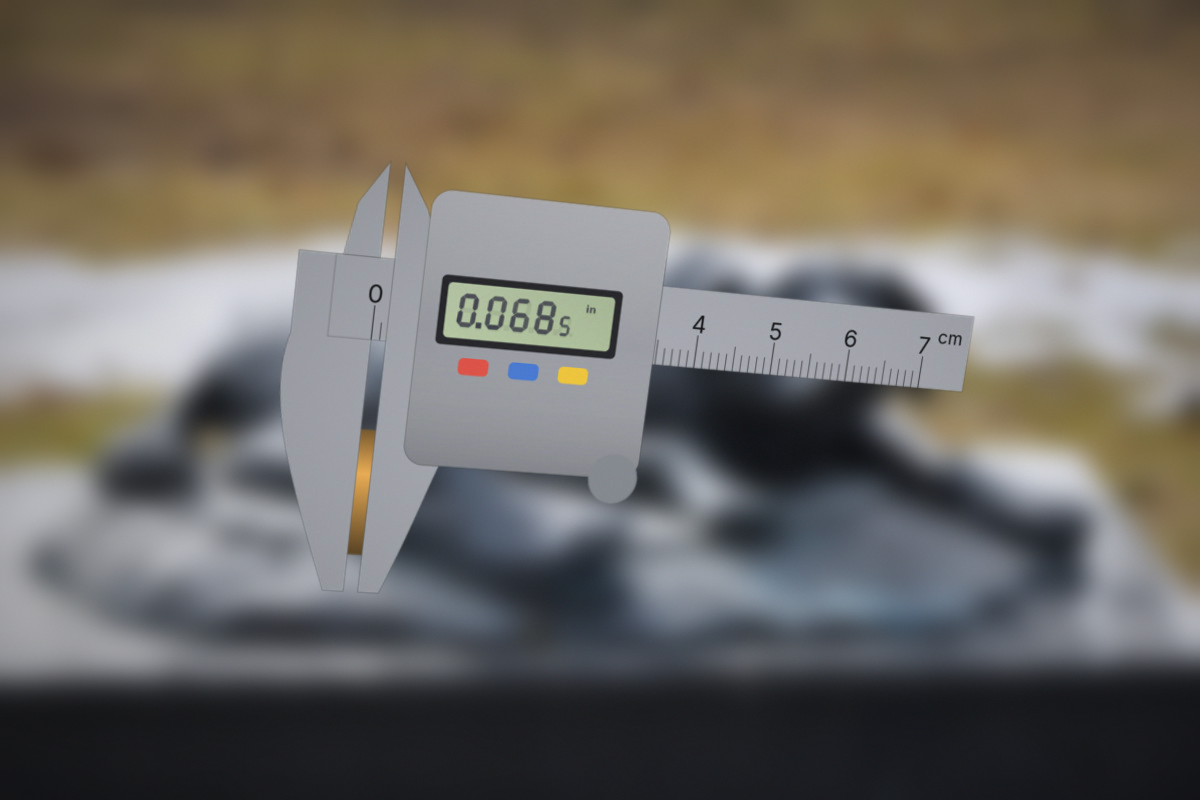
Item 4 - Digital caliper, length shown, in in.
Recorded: 0.0685 in
